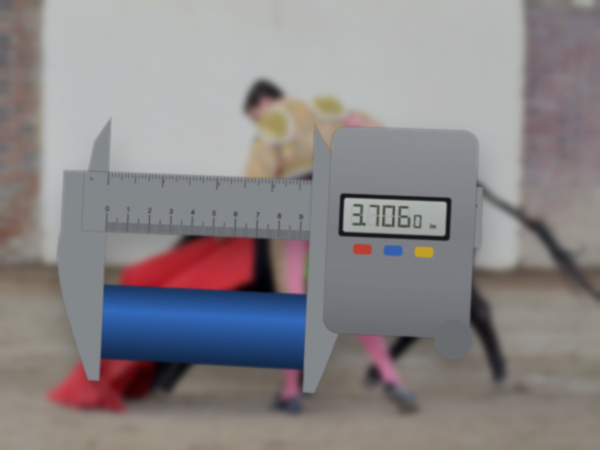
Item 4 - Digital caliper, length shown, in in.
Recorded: 3.7060 in
